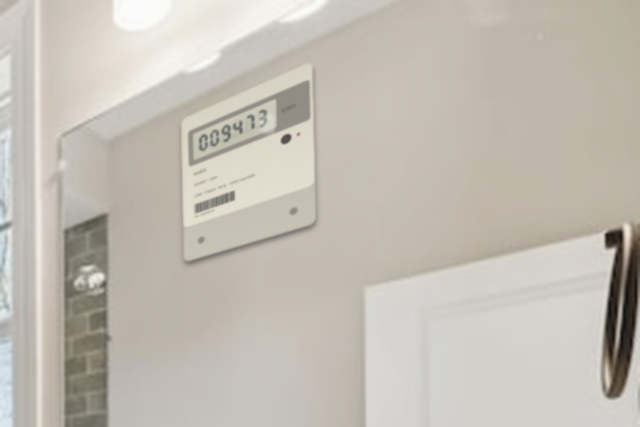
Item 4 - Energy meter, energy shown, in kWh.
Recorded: 9473 kWh
